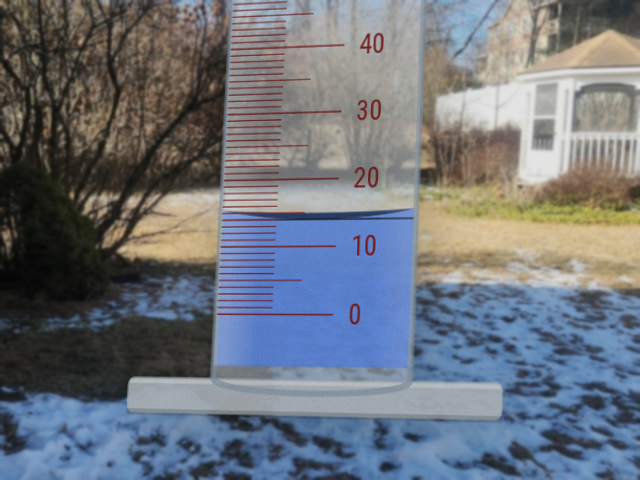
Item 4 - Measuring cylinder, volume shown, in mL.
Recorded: 14 mL
